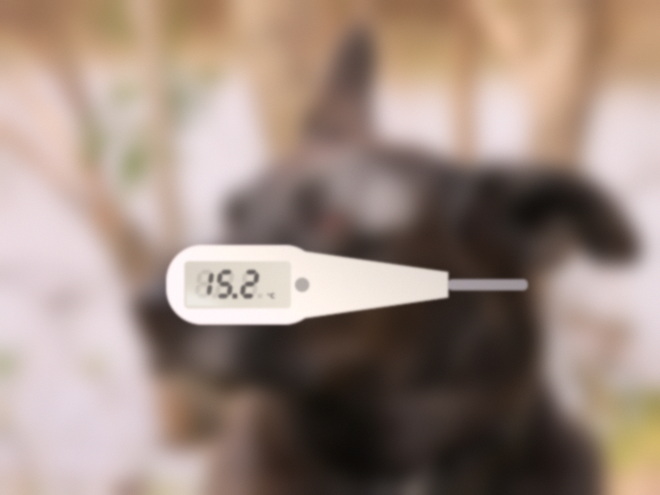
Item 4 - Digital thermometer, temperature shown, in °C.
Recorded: 15.2 °C
